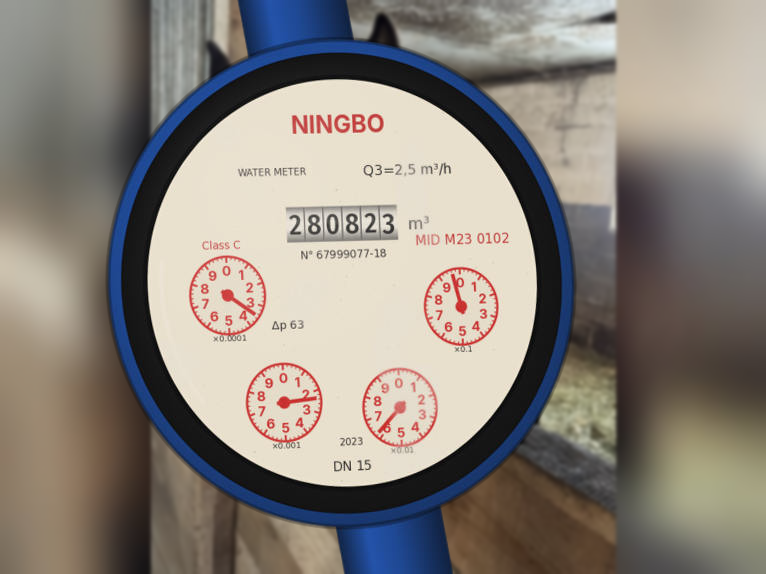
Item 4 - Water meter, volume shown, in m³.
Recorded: 280822.9623 m³
